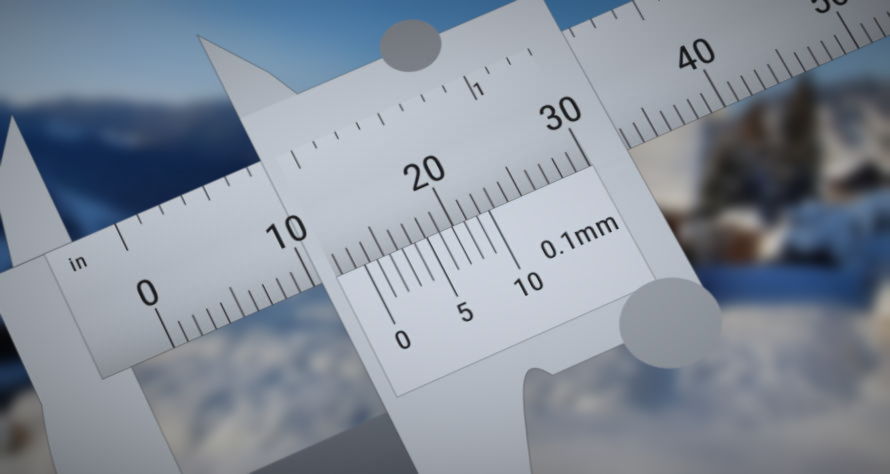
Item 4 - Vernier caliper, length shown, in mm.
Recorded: 13.6 mm
